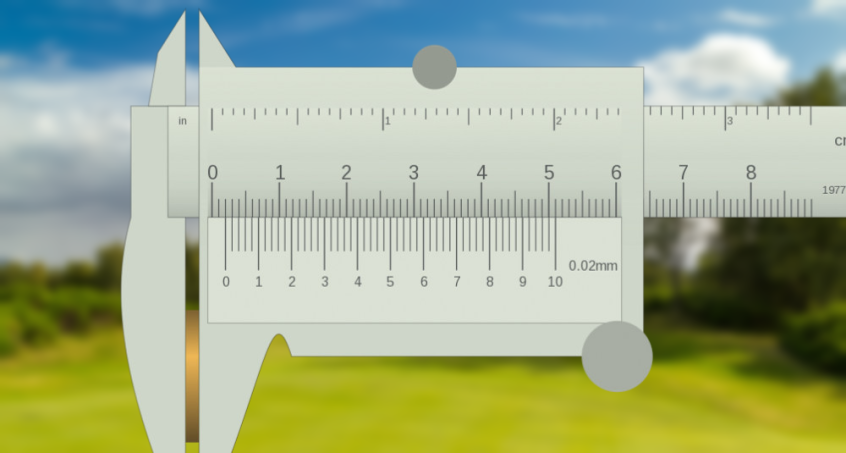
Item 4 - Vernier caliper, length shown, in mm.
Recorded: 2.0 mm
